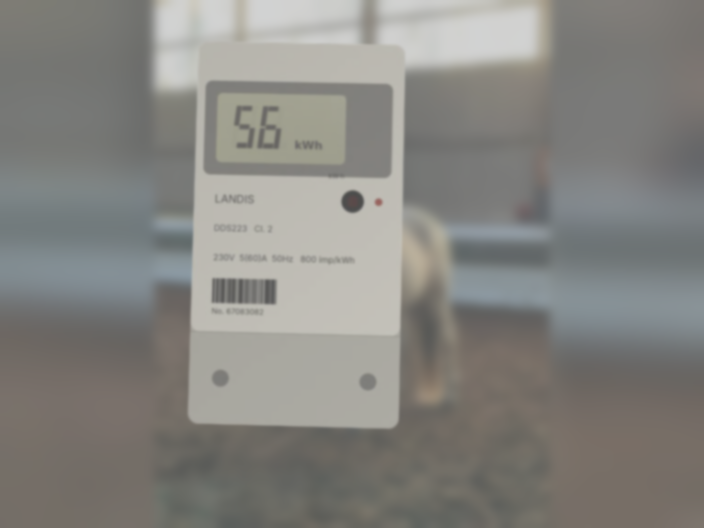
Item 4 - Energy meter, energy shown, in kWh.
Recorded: 56 kWh
